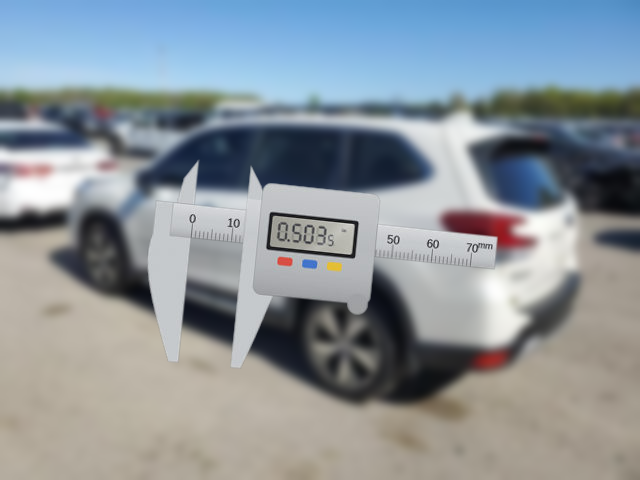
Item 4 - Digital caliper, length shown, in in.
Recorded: 0.5035 in
